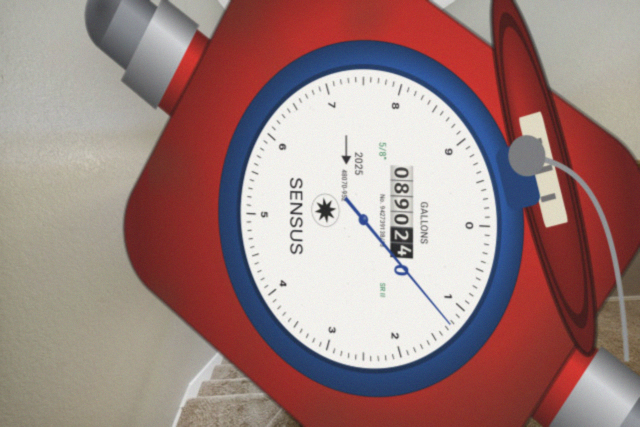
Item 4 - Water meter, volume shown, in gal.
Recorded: 890241.2 gal
